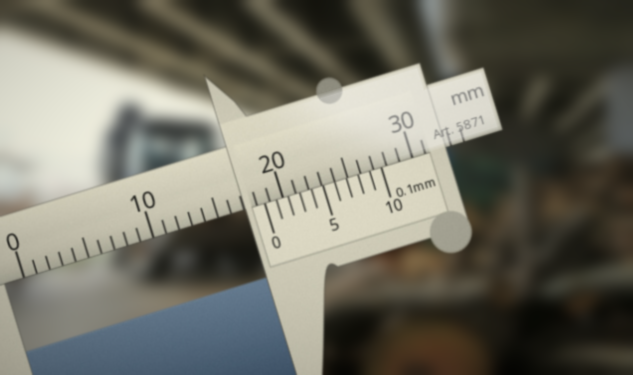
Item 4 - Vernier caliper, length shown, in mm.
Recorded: 18.6 mm
